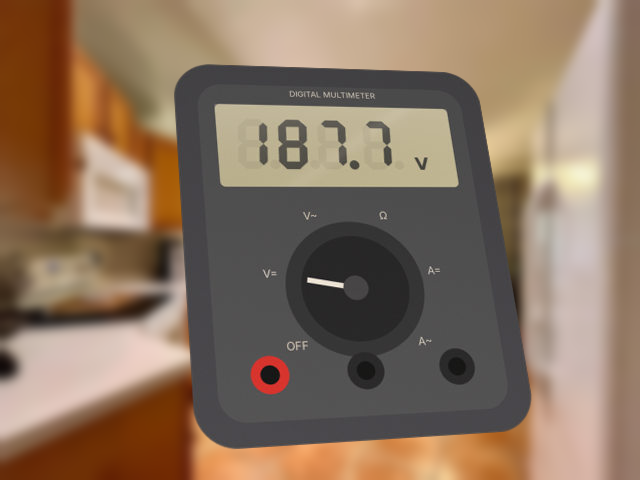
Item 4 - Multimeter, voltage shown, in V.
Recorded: 187.7 V
